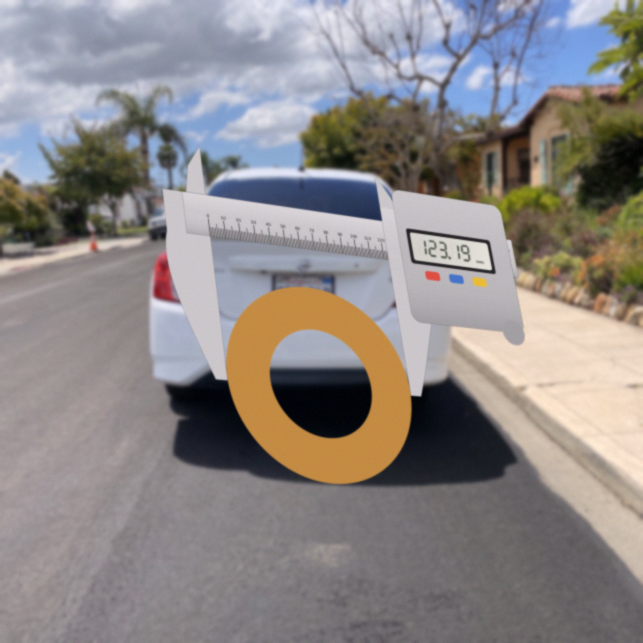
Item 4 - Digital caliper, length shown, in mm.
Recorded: 123.19 mm
